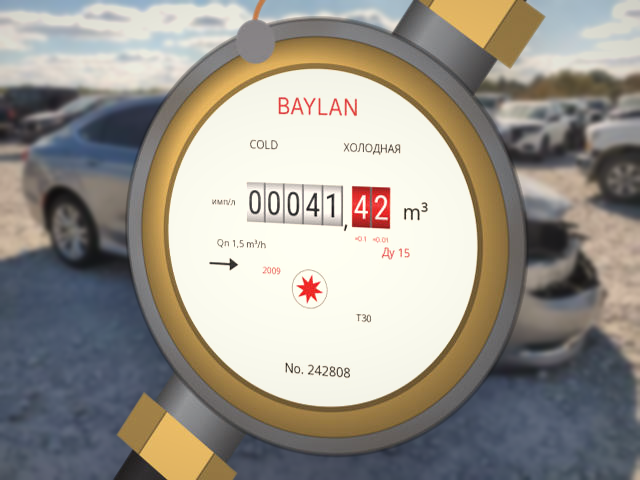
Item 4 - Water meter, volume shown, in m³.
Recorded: 41.42 m³
